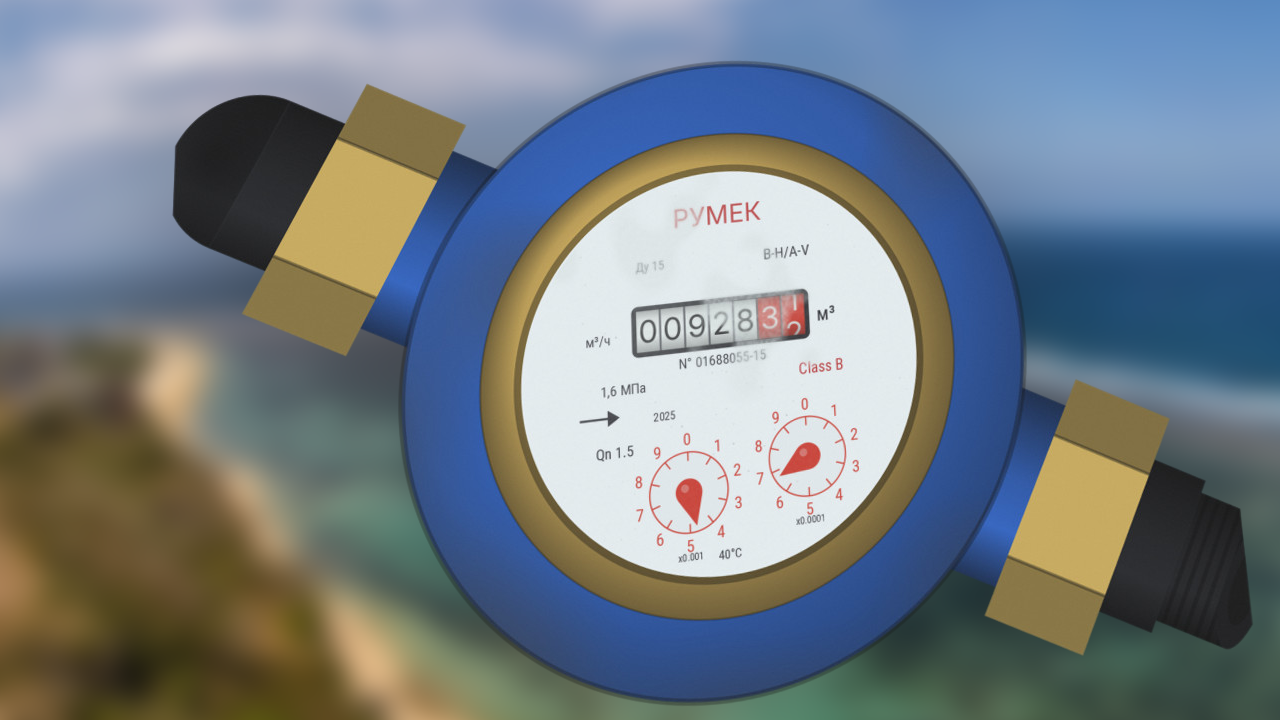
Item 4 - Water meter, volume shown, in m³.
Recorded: 928.3146 m³
